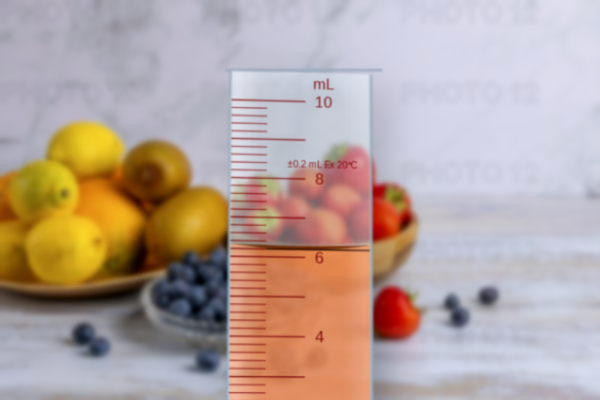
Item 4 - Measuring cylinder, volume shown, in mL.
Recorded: 6.2 mL
